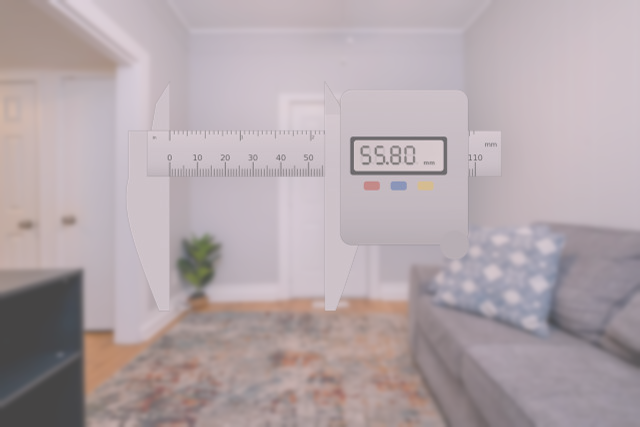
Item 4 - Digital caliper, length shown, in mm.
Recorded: 55.80 mm
